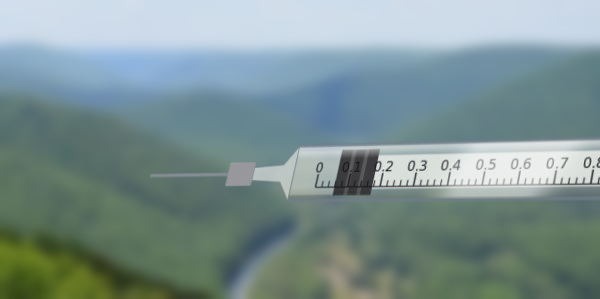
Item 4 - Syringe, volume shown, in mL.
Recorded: 0.06 mL
